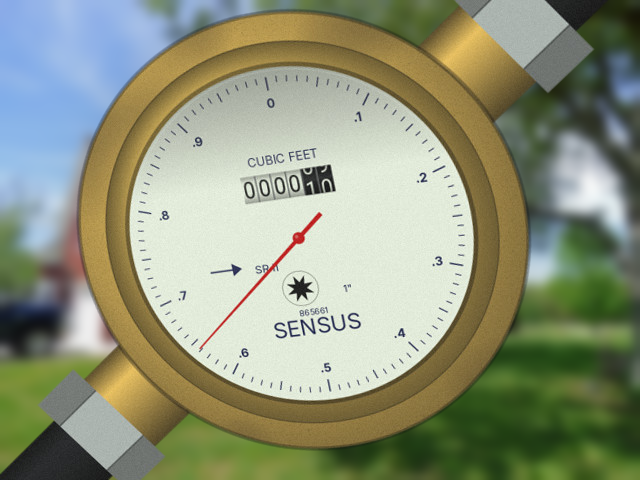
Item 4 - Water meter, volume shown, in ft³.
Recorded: 9.64 ft³
